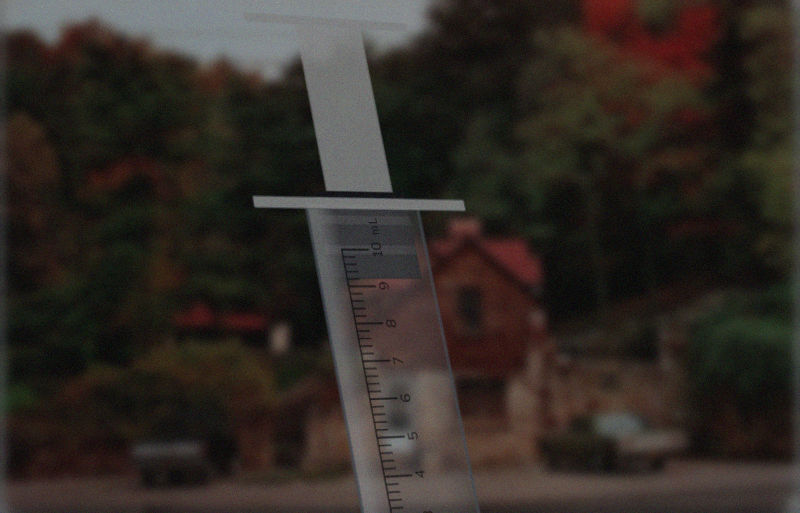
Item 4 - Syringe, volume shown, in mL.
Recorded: 9.2 mL
